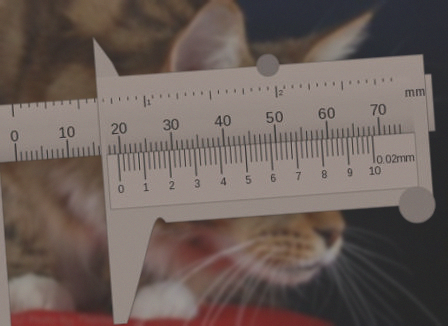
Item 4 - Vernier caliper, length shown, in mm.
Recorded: 19.6 mm
